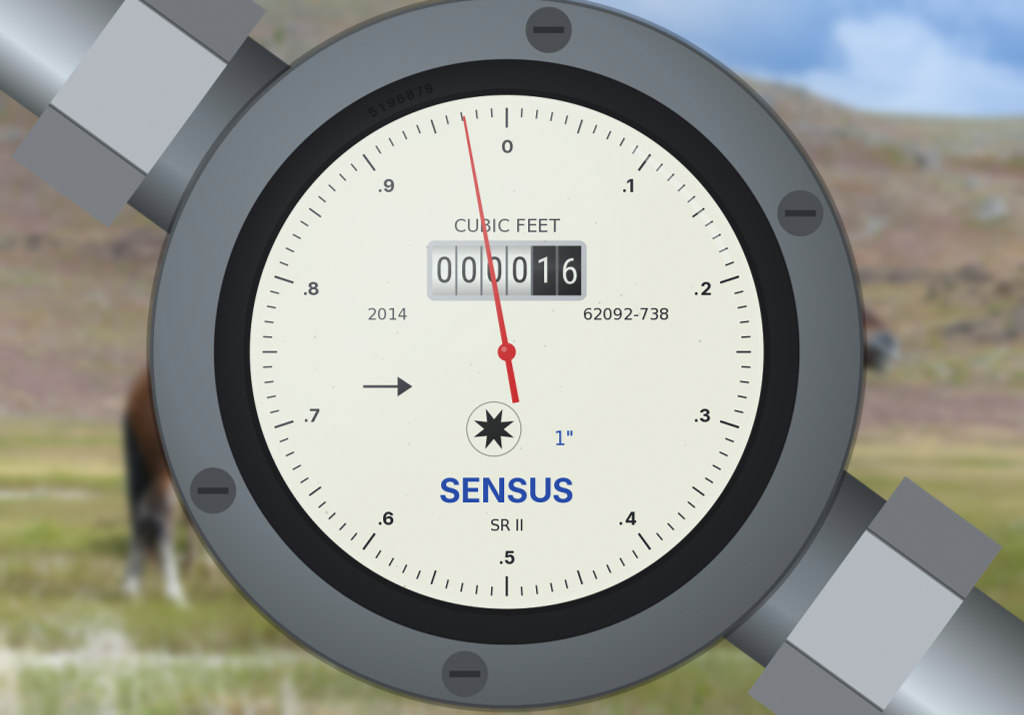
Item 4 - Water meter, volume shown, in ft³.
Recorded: 15.97 ft³
